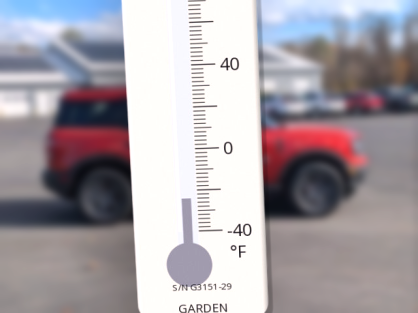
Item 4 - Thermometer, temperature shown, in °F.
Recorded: -24 °F
